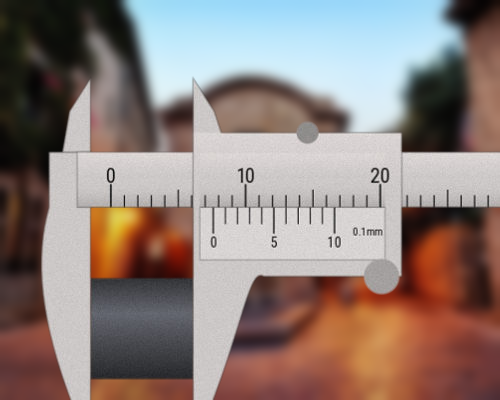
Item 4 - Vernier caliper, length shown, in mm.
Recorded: 7.6 mm
